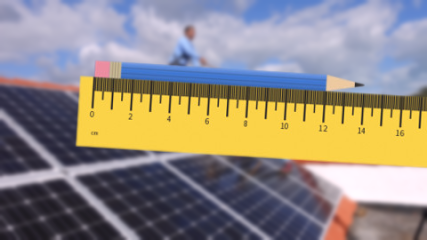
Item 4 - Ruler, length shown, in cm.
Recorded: 14 cm
